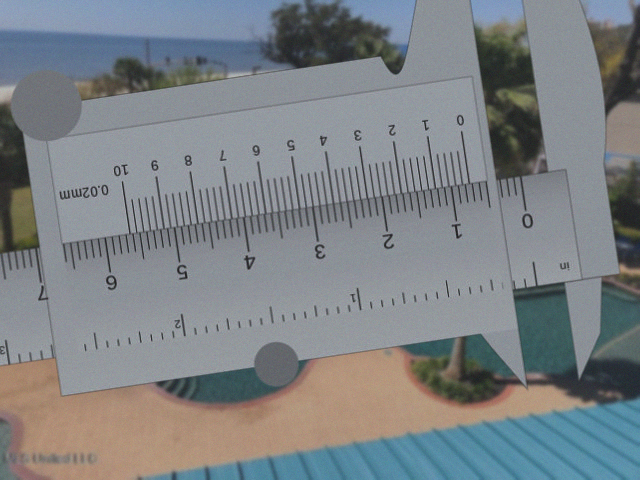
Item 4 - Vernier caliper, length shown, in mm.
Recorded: 7.4 mm
